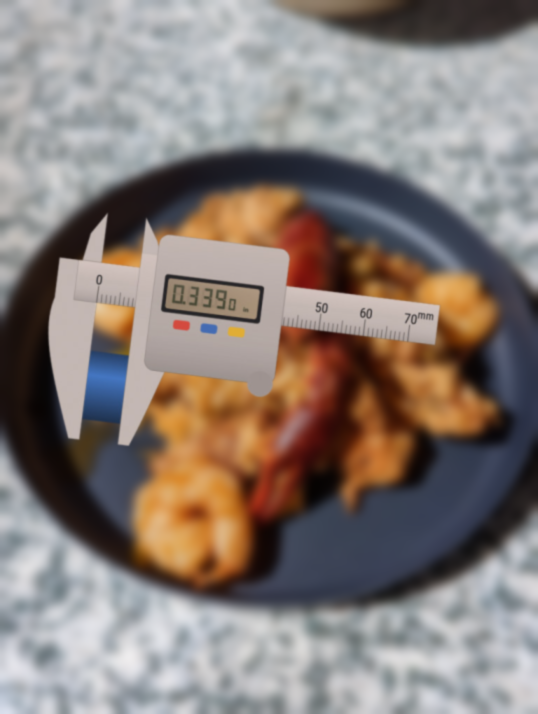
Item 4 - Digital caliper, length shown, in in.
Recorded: 0.3390 in
